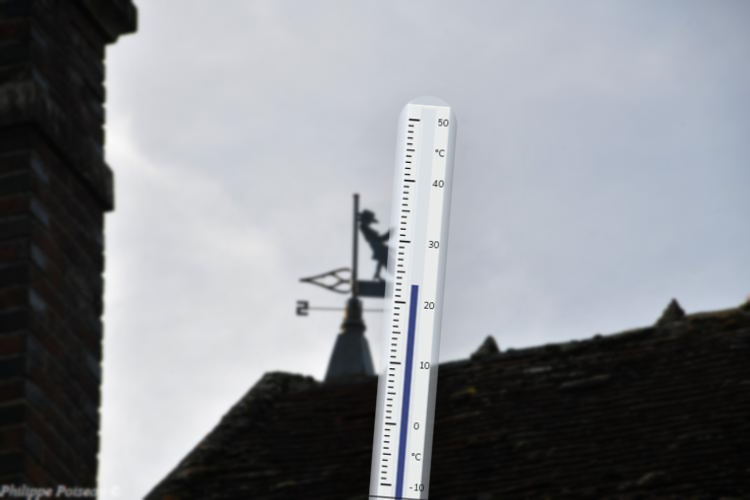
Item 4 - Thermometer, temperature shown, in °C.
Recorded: 23 °C
